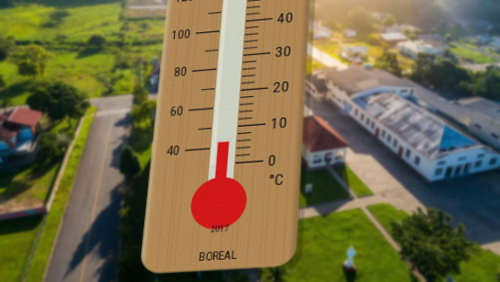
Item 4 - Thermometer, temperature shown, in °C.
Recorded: 6 °C
